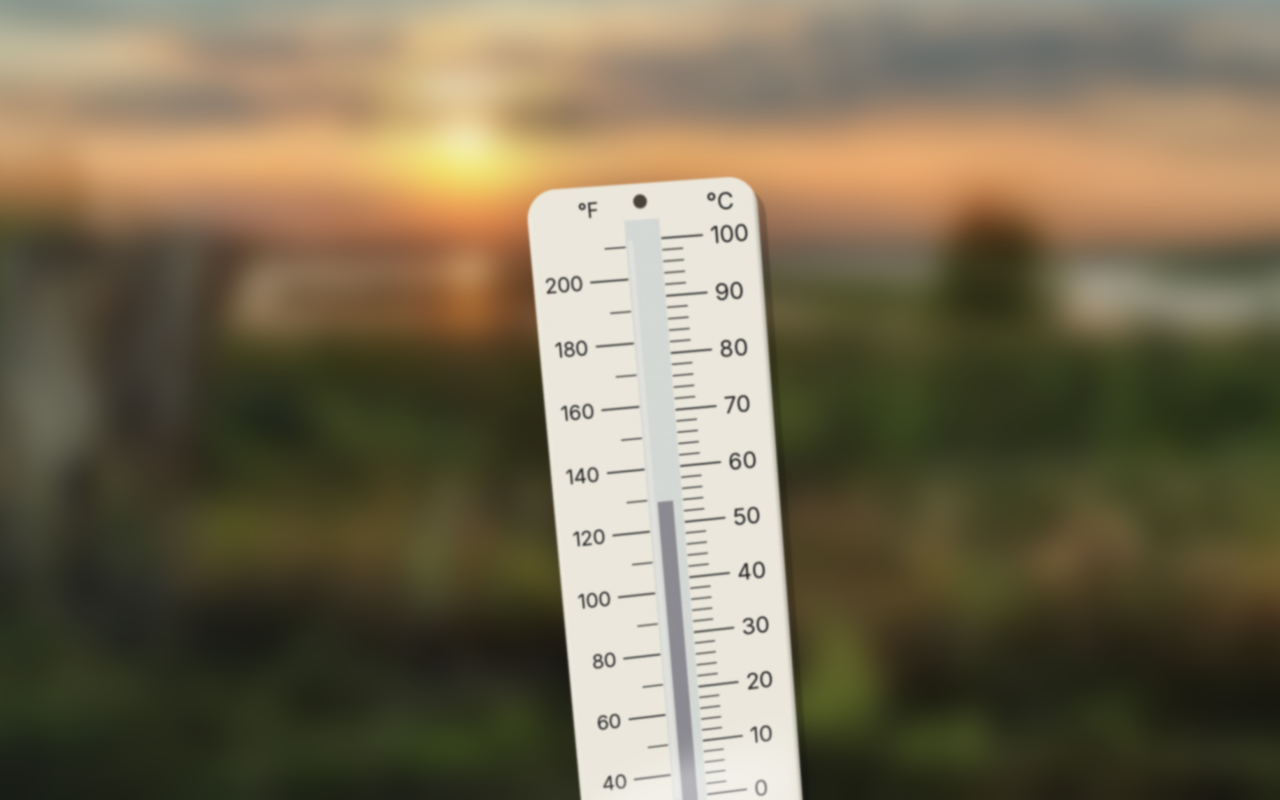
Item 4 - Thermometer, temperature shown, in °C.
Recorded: 54 °C
